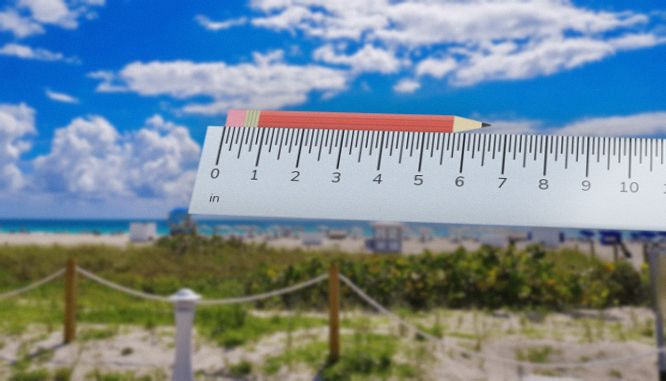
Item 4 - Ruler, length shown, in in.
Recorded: 6.625 in
